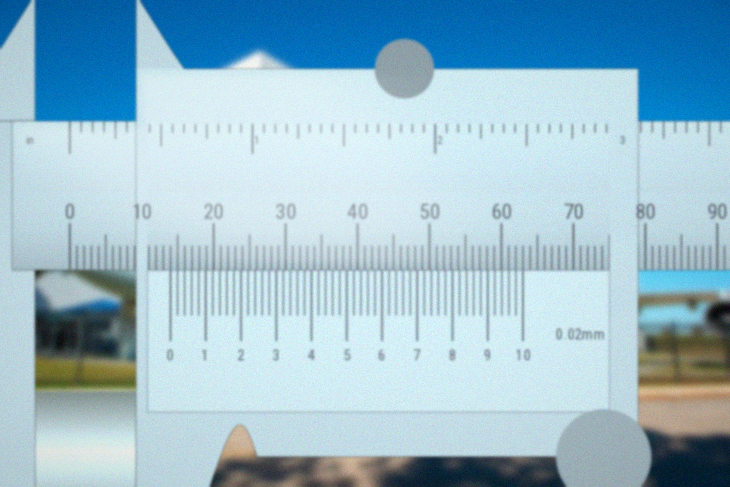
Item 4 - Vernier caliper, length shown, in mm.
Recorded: 14.0 mm
